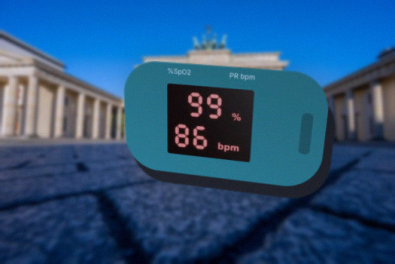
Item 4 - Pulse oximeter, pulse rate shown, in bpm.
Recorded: 86 bpm
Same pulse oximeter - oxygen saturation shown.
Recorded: 99 %
